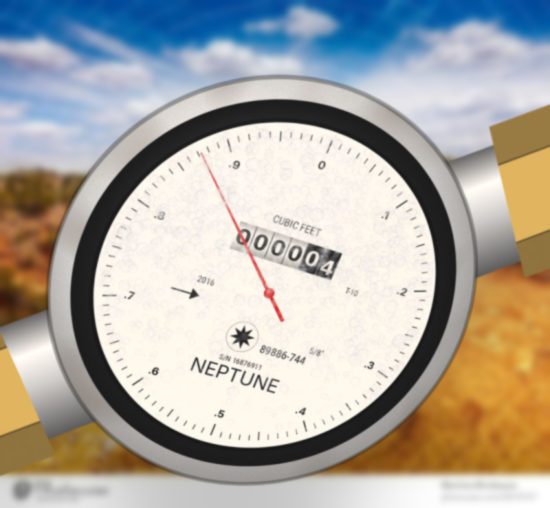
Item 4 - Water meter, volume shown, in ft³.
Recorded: 3.87 ft³
